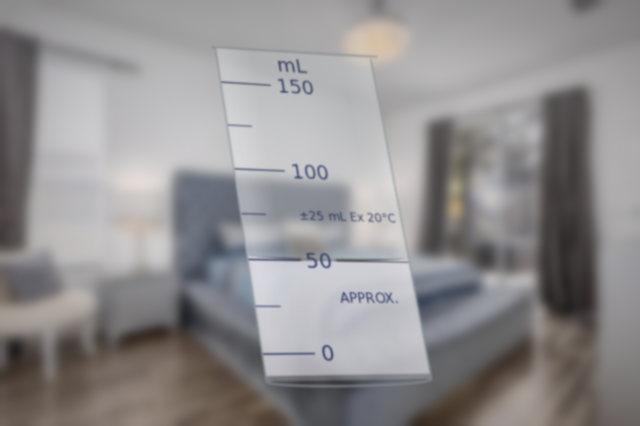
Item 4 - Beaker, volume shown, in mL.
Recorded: 50 mL
